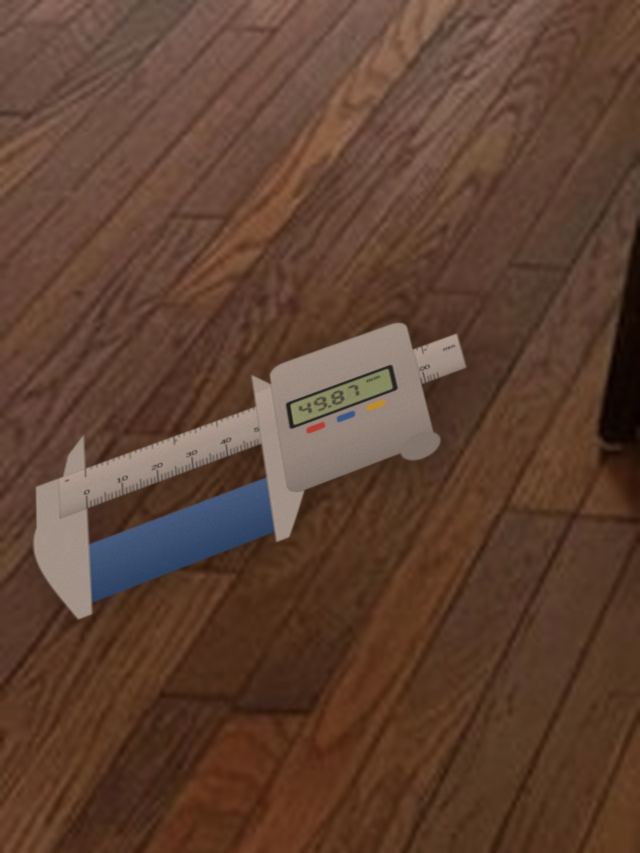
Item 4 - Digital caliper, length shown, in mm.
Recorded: 49.87 mm
